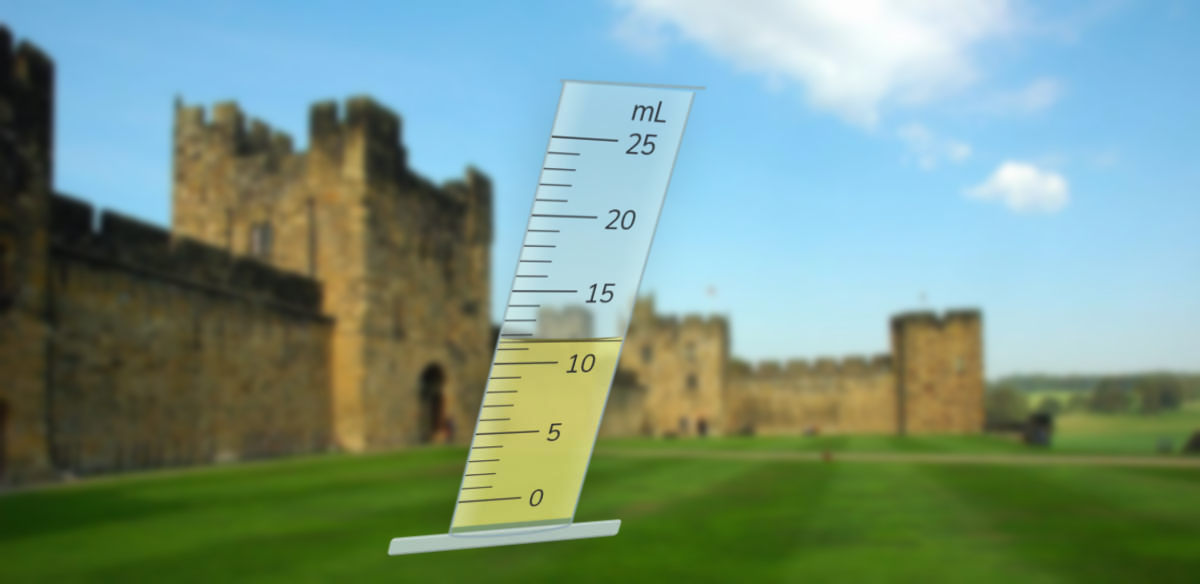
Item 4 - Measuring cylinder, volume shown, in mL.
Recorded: 11.5 mL
